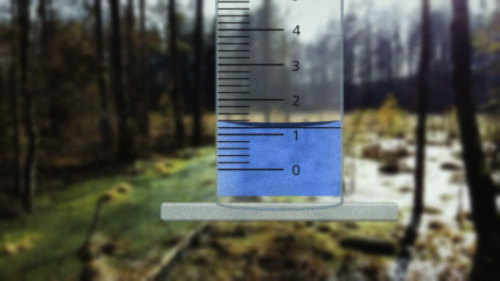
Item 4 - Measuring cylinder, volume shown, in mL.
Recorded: 1.2 mL
